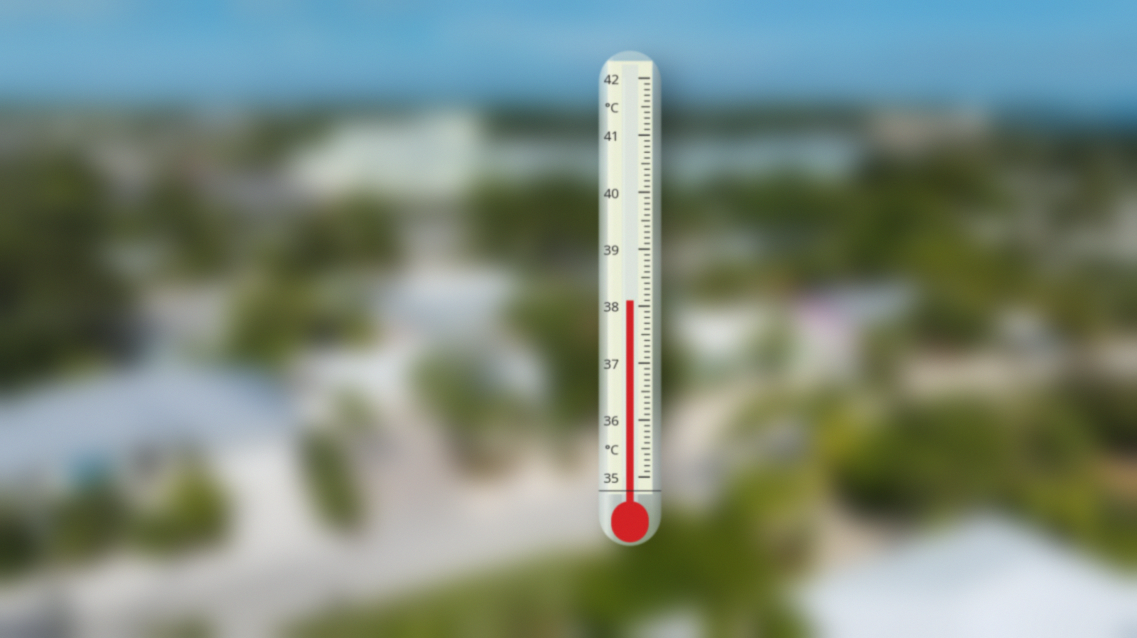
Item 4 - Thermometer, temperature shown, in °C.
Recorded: 38.1 °C
